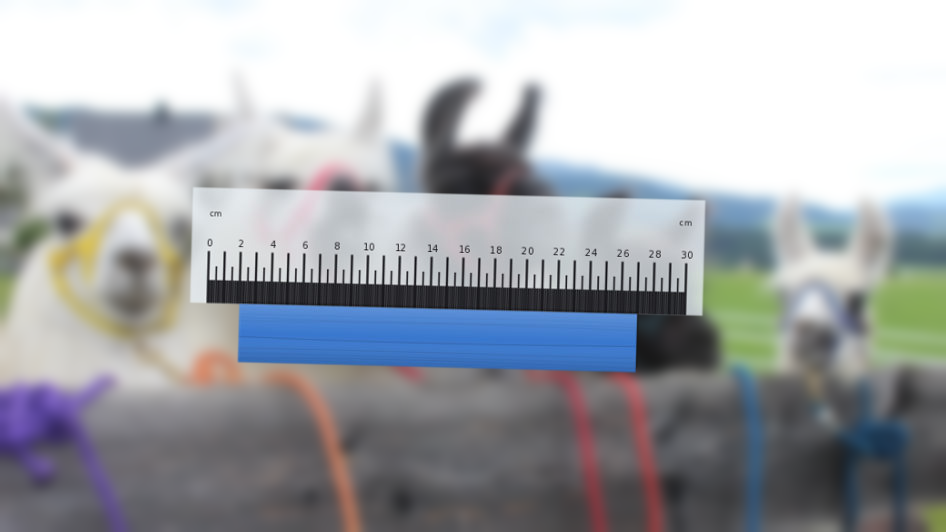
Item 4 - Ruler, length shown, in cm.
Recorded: 25 cm
